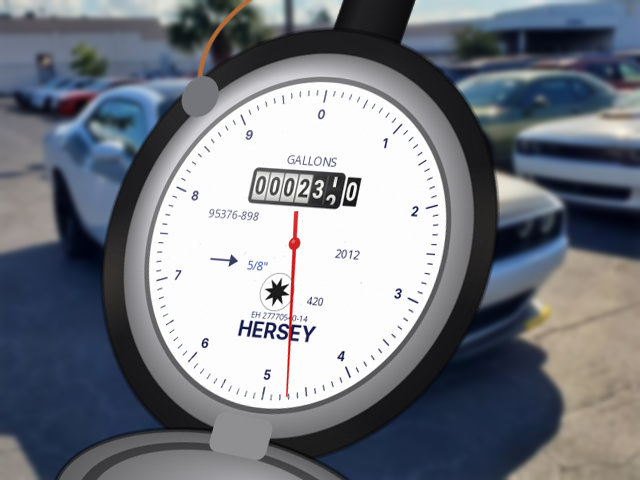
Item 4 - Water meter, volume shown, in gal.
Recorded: 2314.7 gal
